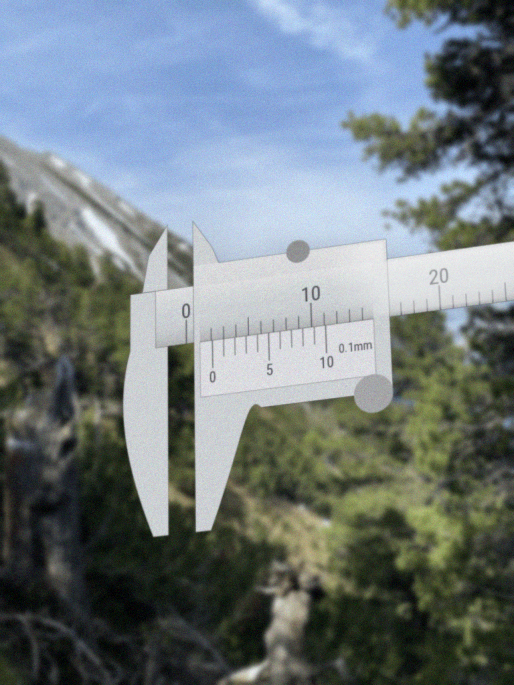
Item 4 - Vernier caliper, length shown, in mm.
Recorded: 2.1 mm
